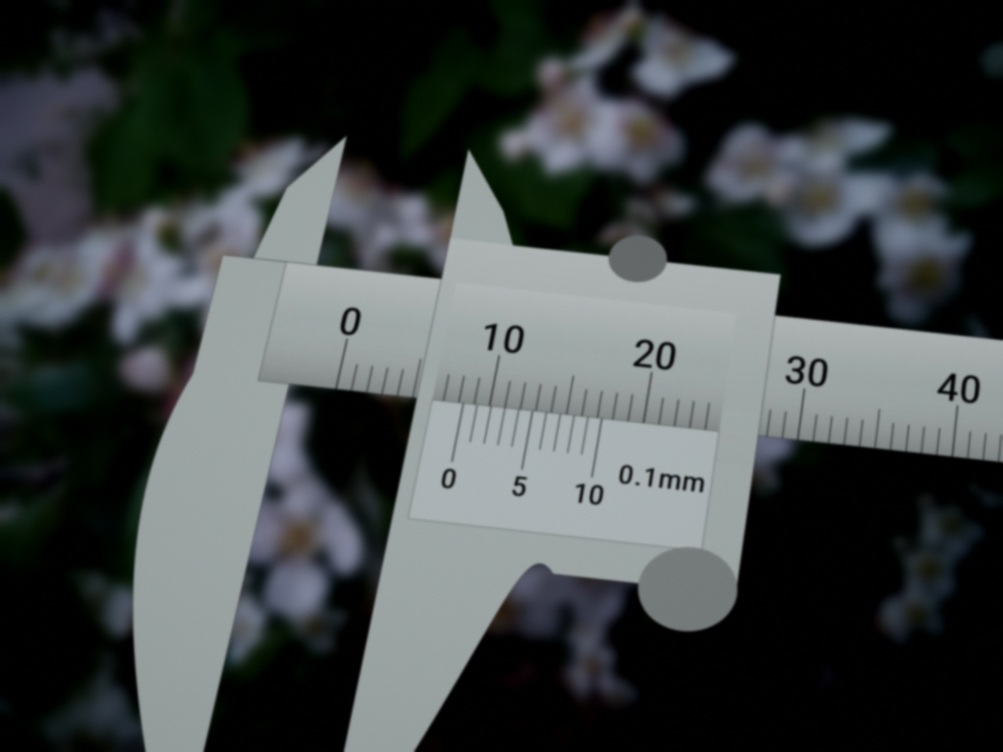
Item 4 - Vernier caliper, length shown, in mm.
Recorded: 8.3 mm
